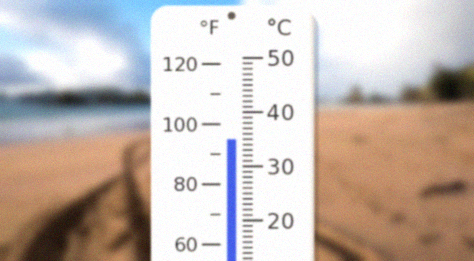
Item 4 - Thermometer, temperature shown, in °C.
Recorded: 35 °C
